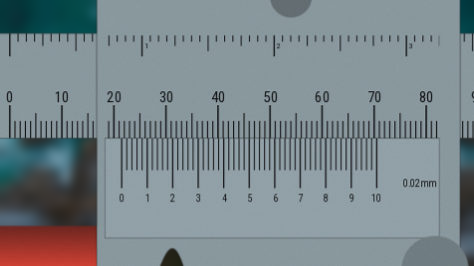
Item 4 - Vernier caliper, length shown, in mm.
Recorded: 21.5 mm
